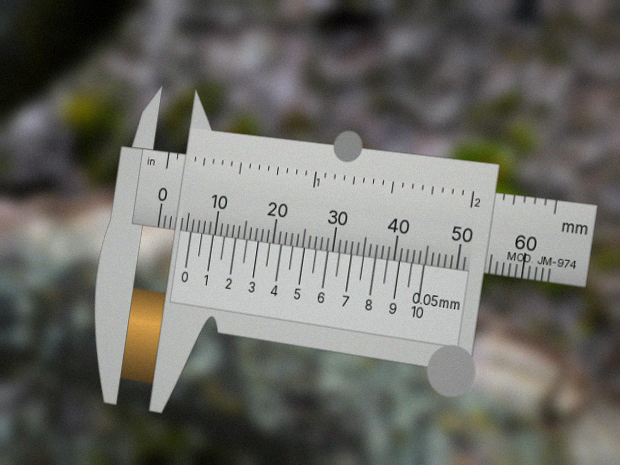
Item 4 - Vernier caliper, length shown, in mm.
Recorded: 5.8 mm
